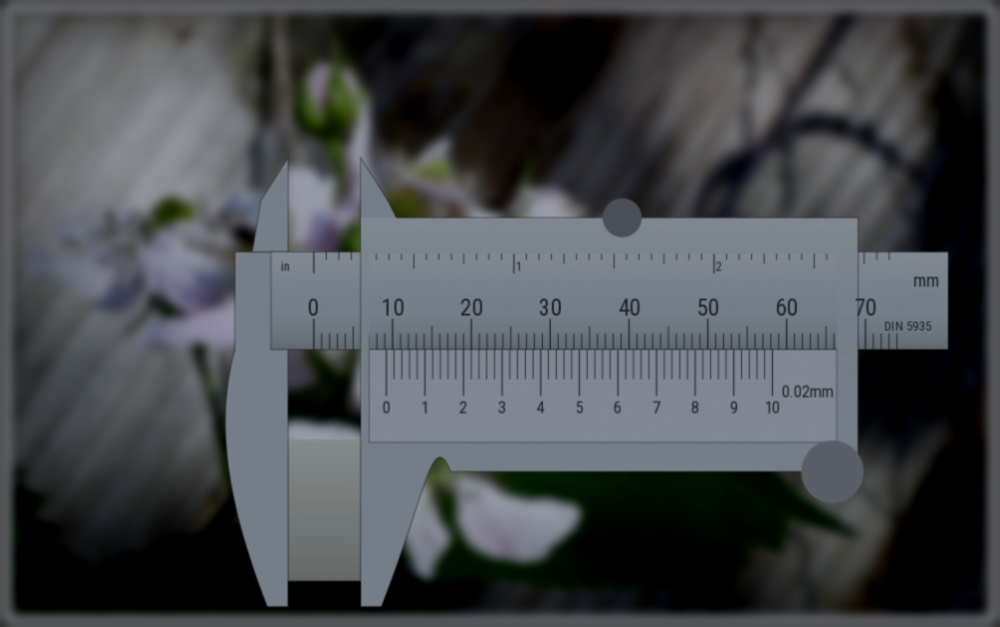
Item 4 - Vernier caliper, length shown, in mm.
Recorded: 9.2 mm
